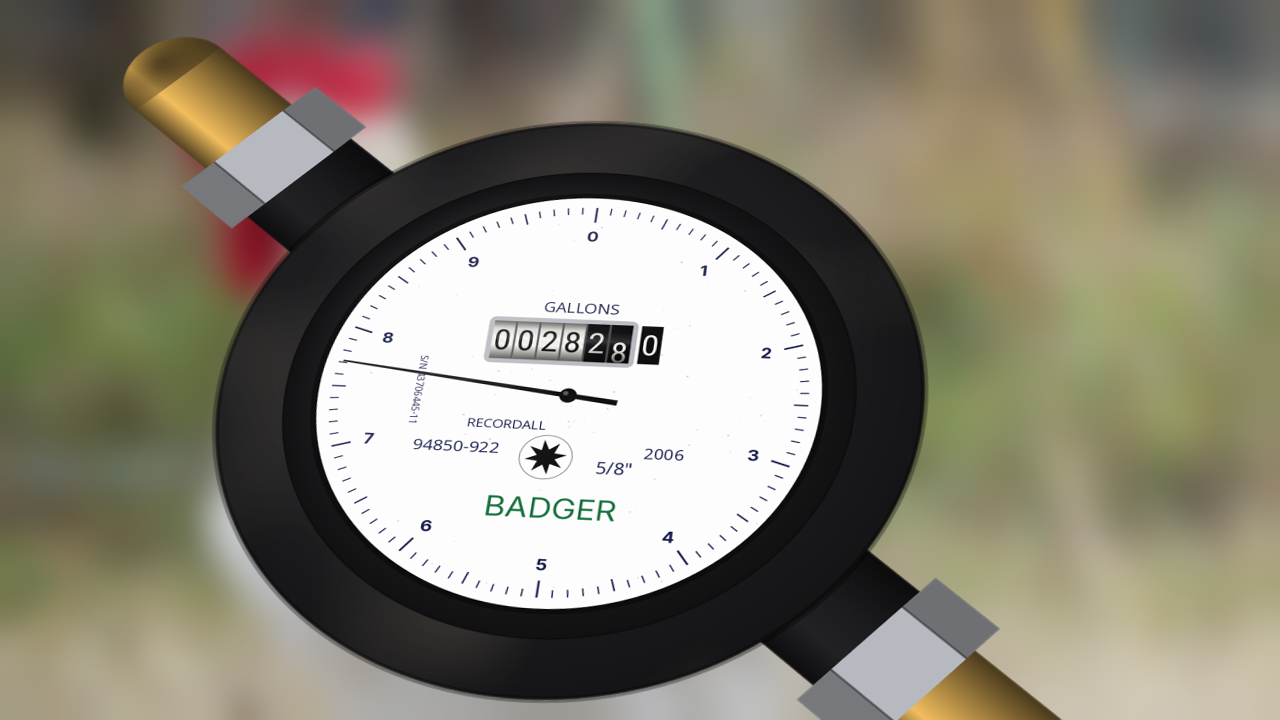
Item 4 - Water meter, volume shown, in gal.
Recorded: 28277.7 gal
